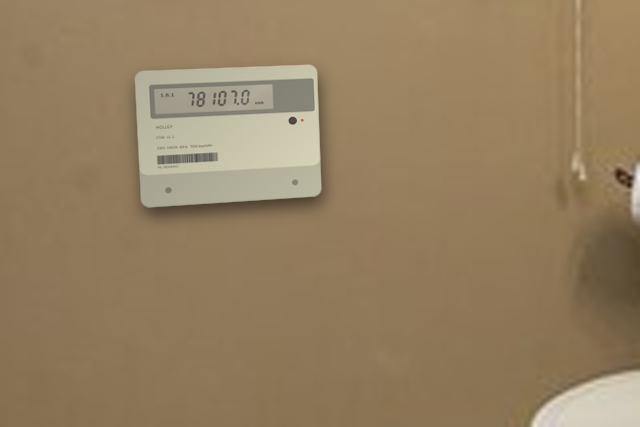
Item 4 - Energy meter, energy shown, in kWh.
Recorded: 78107.0 kWh
